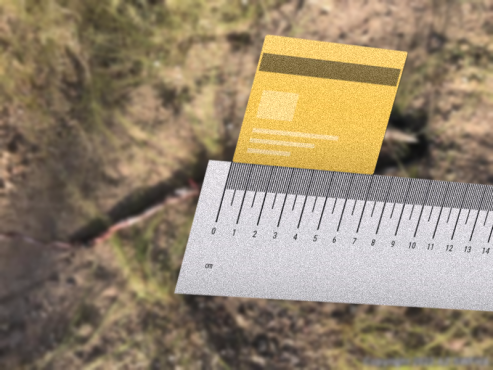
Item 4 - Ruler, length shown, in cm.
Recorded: 7 cm
